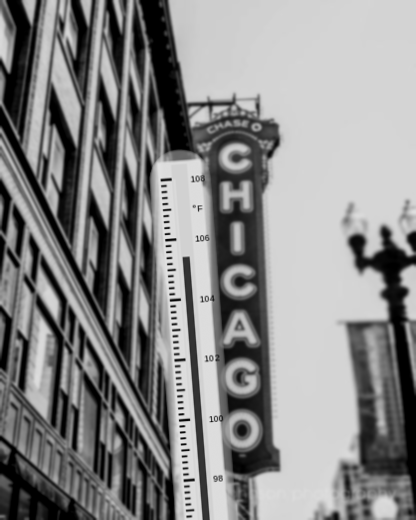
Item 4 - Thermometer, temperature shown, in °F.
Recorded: 105.4 °F
